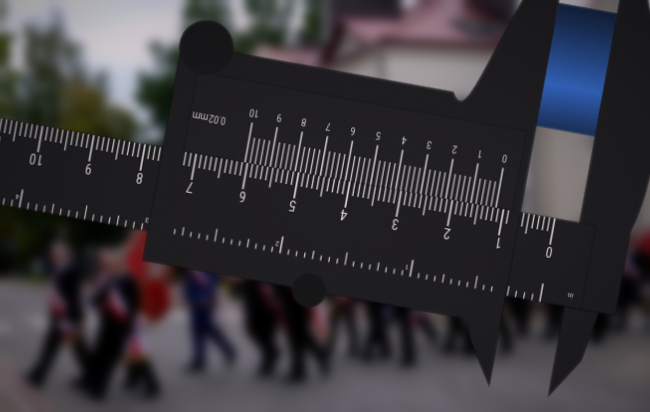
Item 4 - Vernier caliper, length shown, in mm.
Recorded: 11.5 mm
